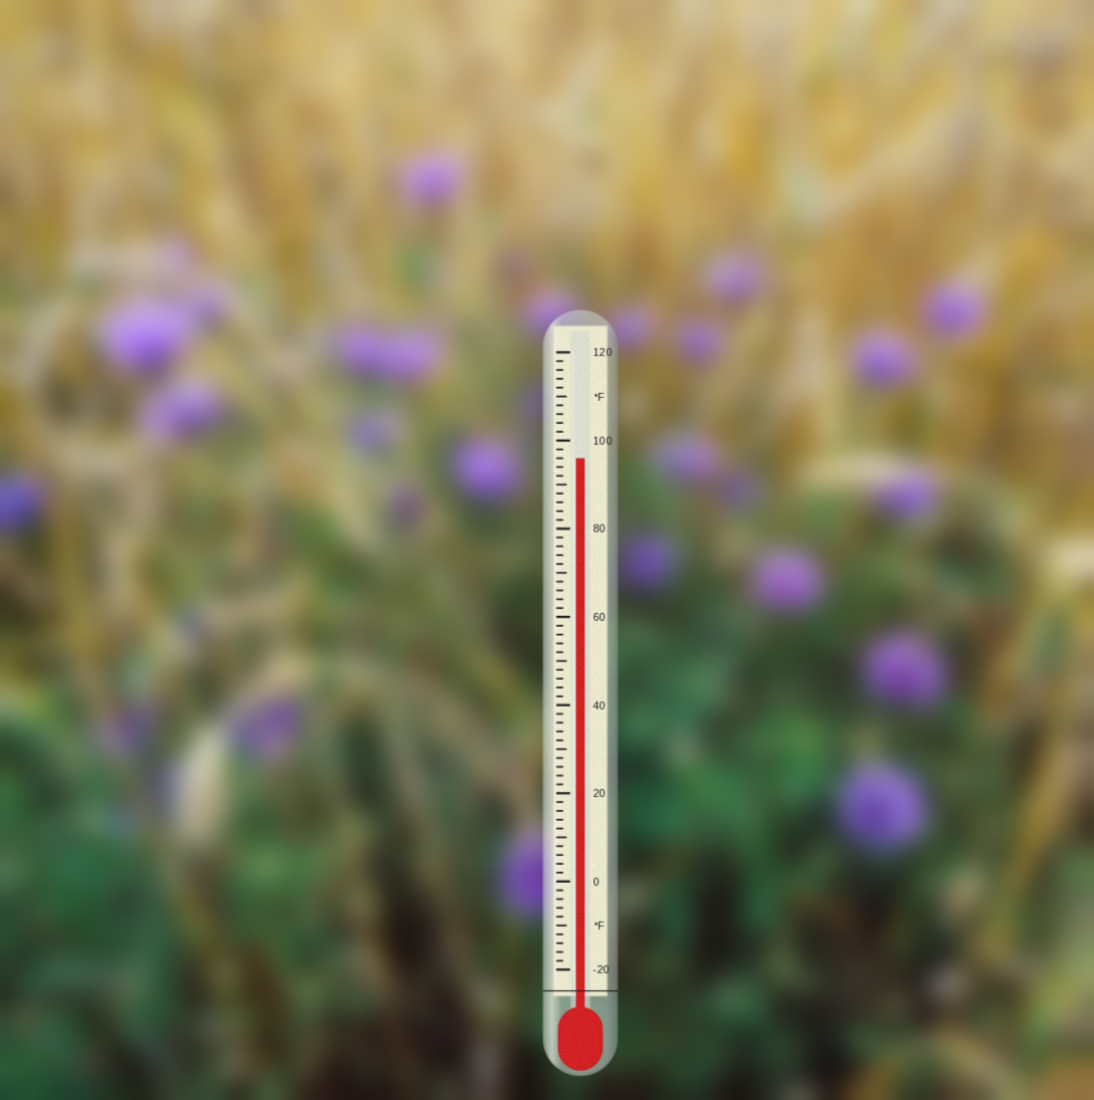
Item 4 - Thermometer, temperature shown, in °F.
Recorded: 96 °F
